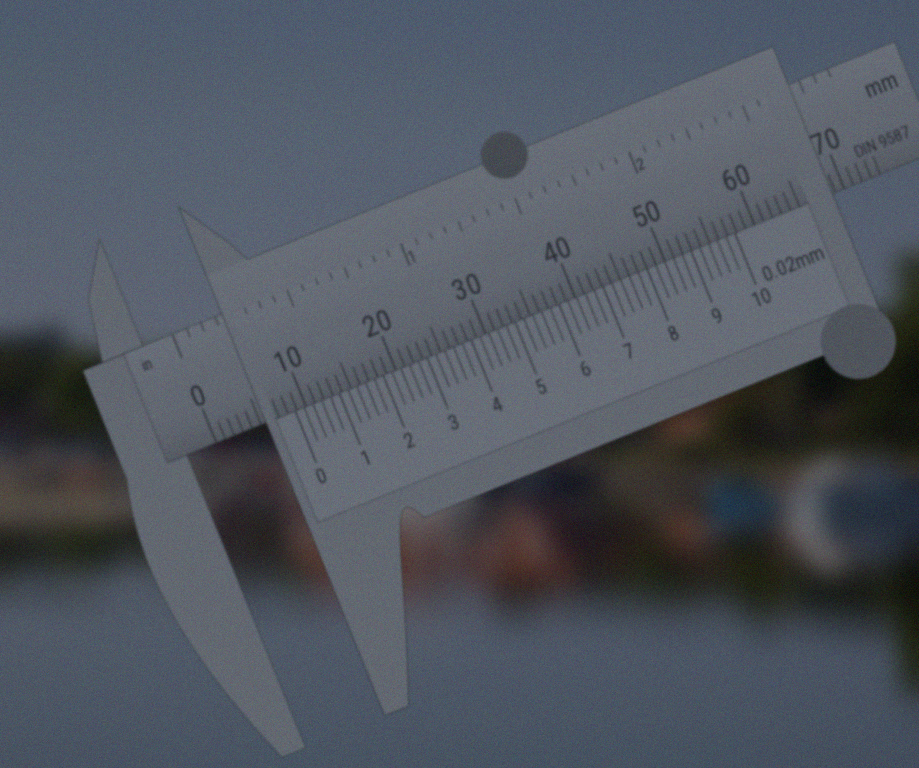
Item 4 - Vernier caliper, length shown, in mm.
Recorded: 8.8 mm
